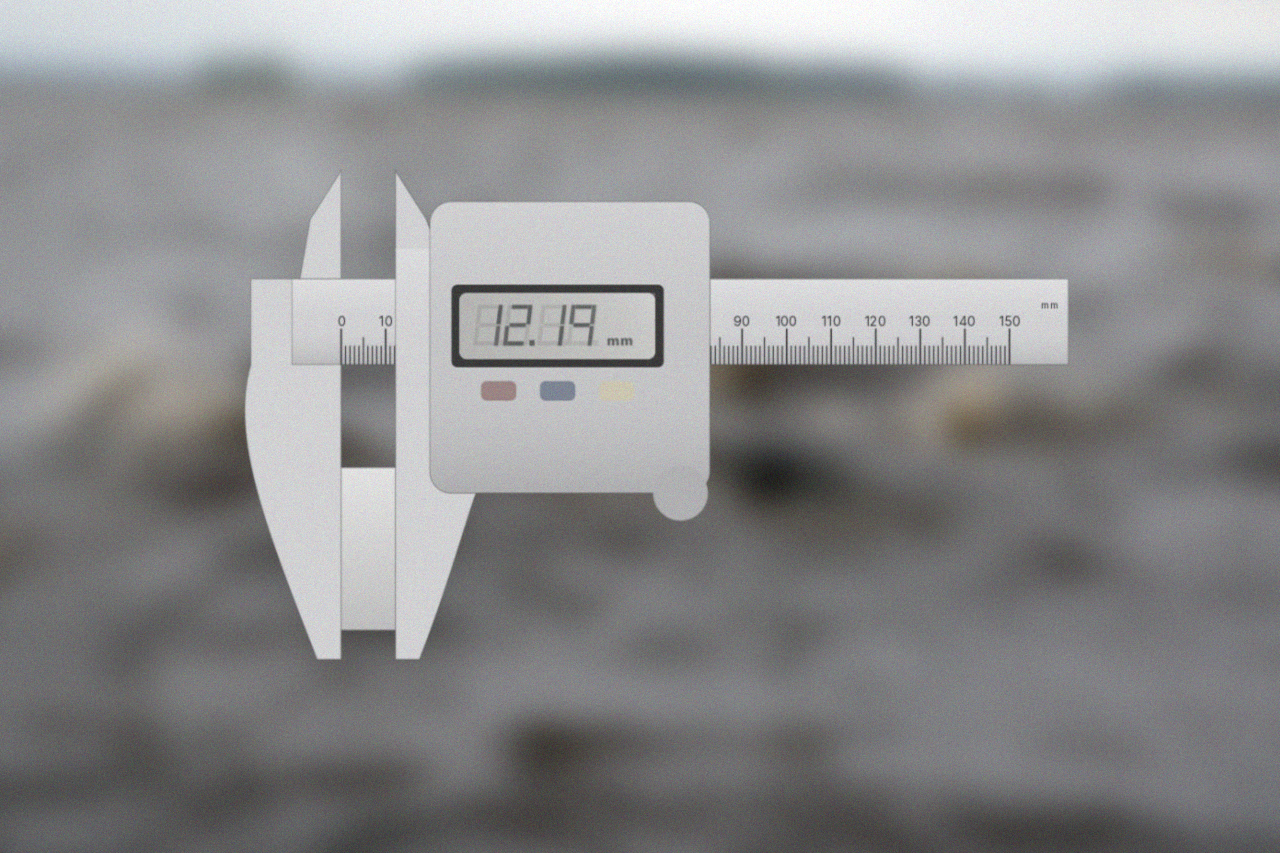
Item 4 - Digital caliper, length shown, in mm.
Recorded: 12.19 mm
